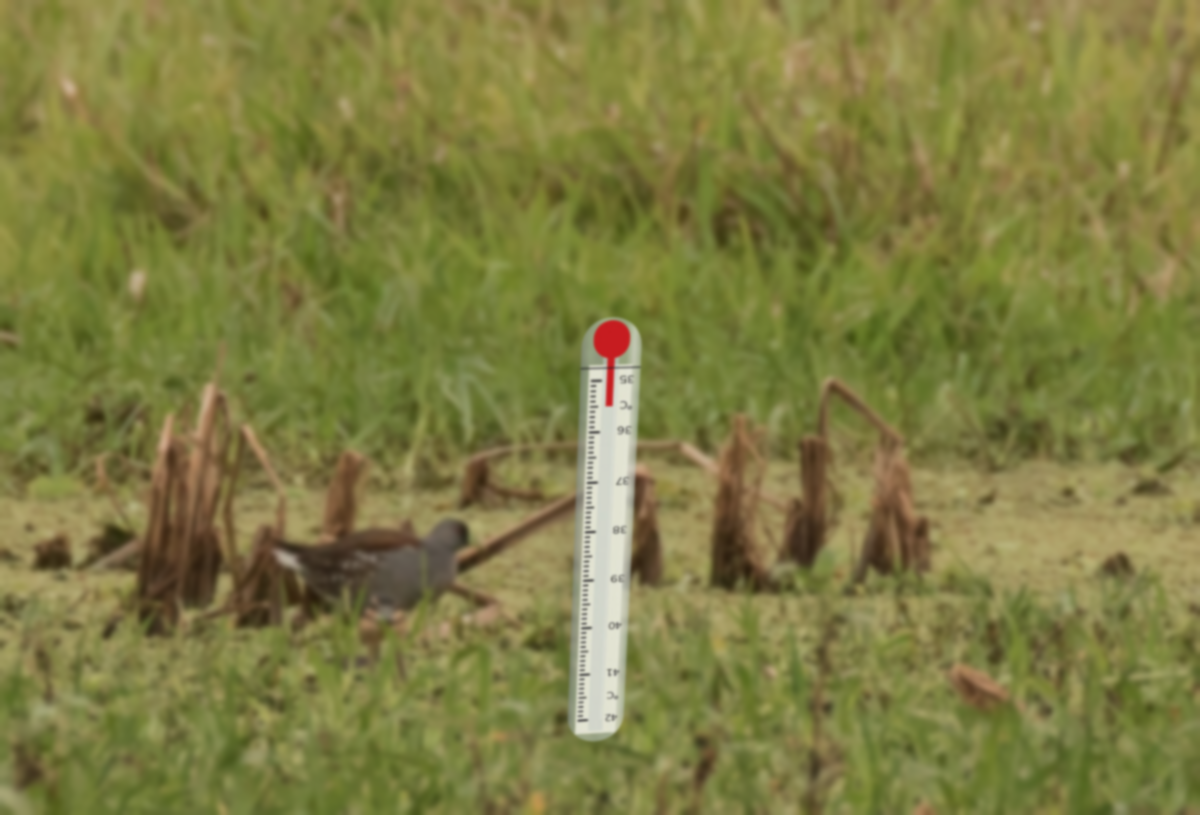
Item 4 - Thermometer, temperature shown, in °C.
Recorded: 35.5 °C
